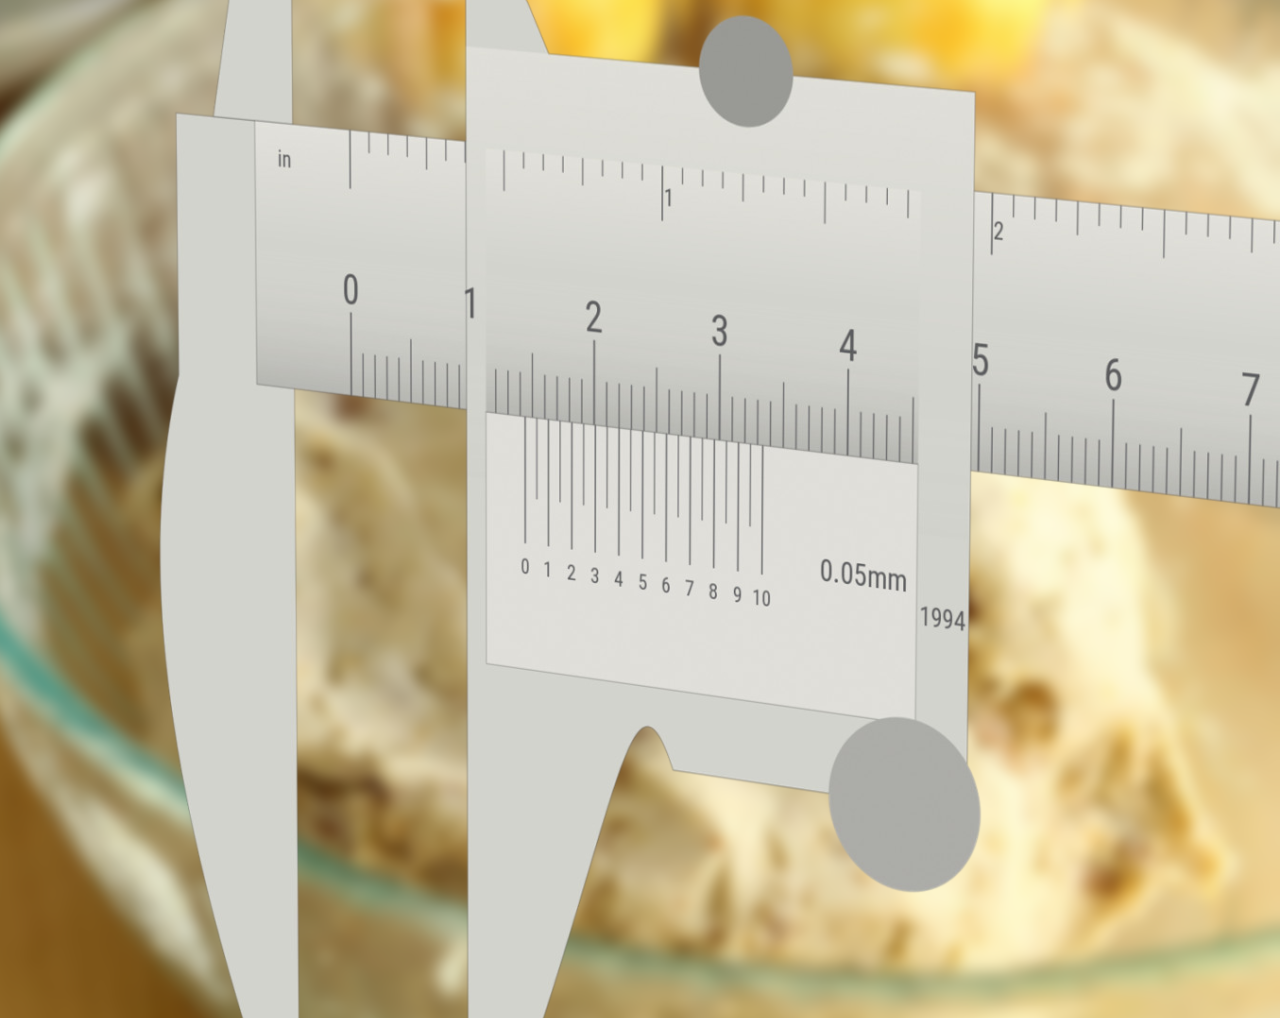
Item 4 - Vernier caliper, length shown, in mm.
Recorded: 14.4 mm
